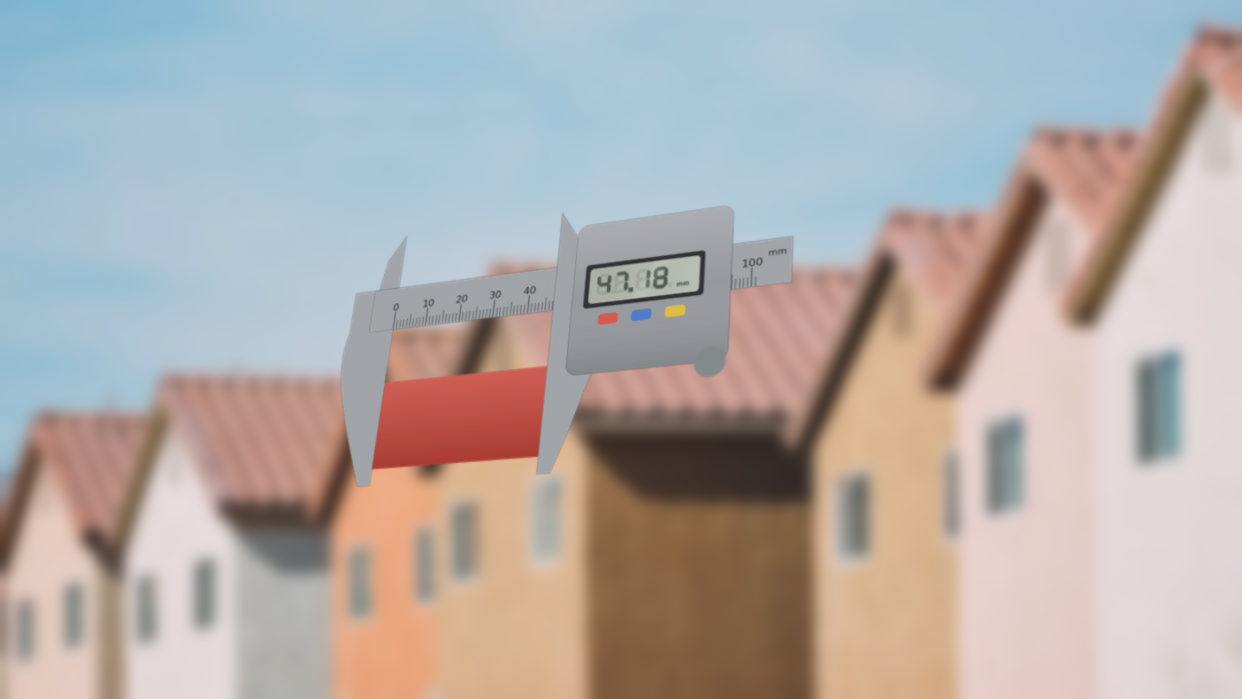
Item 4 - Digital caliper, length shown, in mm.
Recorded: 47.18 mm
